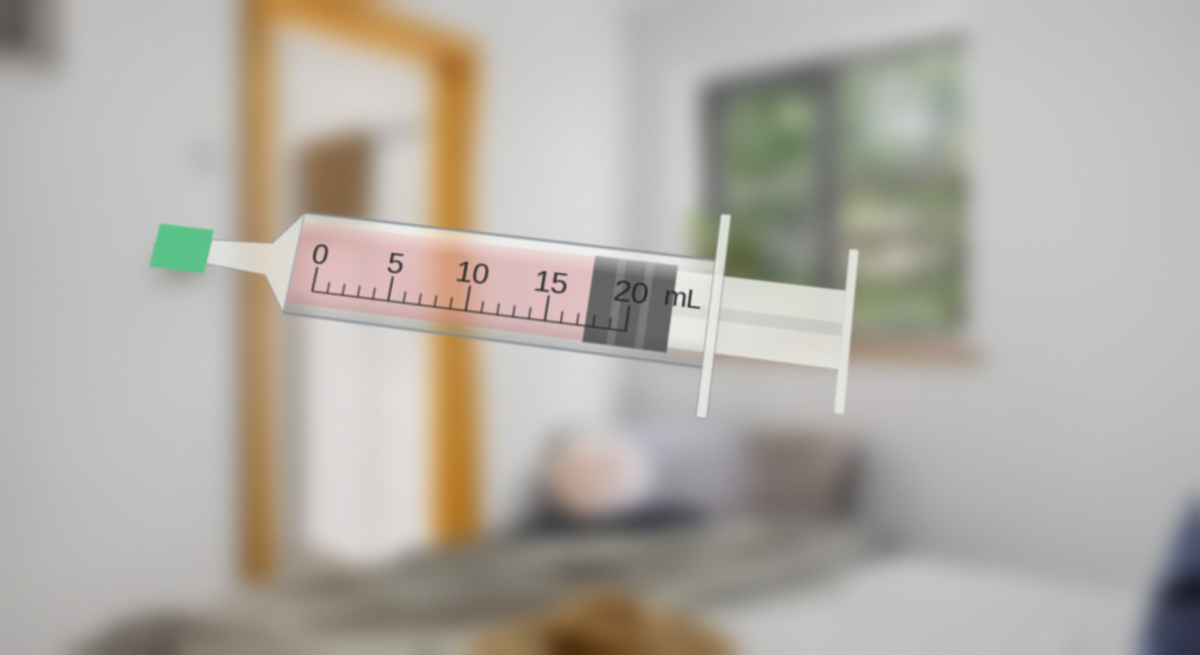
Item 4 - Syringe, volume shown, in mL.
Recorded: 17.5 mL
